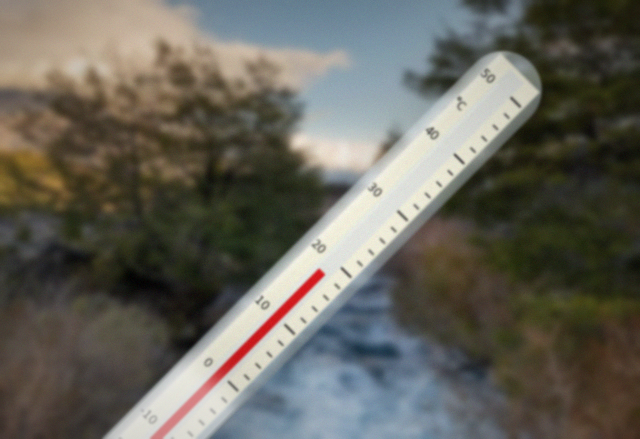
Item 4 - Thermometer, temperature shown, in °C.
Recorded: 18 °C
